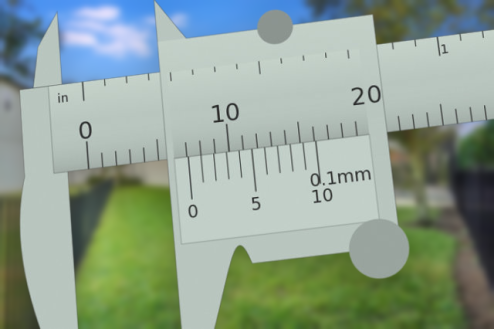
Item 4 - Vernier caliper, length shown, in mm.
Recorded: 7.1 mm
